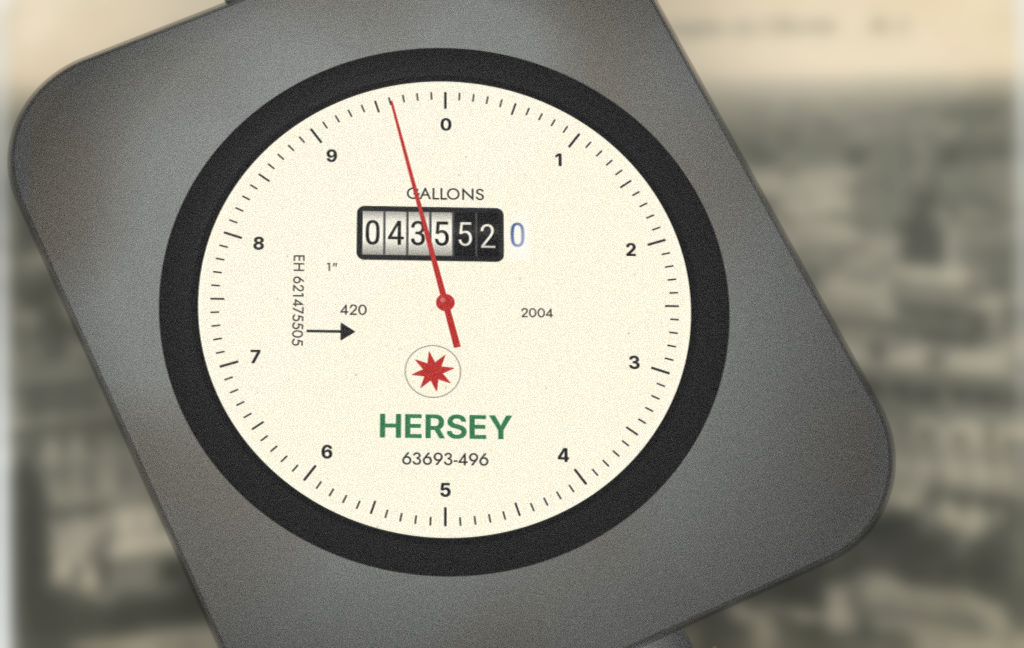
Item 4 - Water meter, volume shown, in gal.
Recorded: 435519.6 gal
